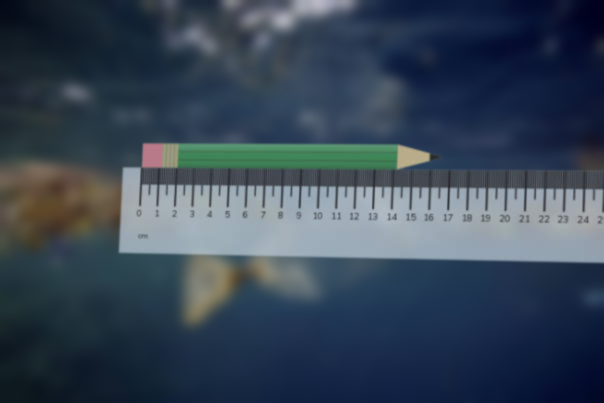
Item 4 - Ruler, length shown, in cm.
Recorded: 16.5 cm
